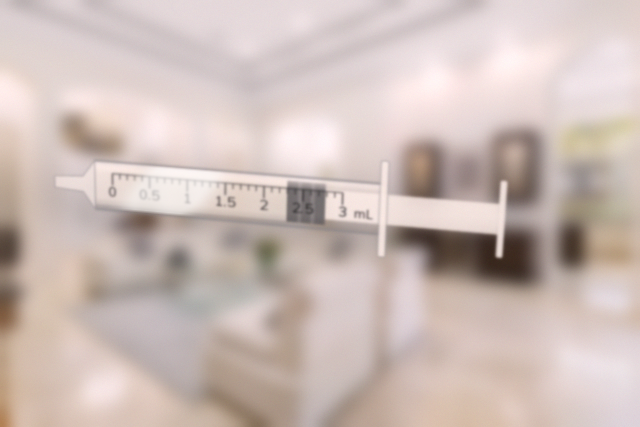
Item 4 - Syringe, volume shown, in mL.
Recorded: 2.3 mL
